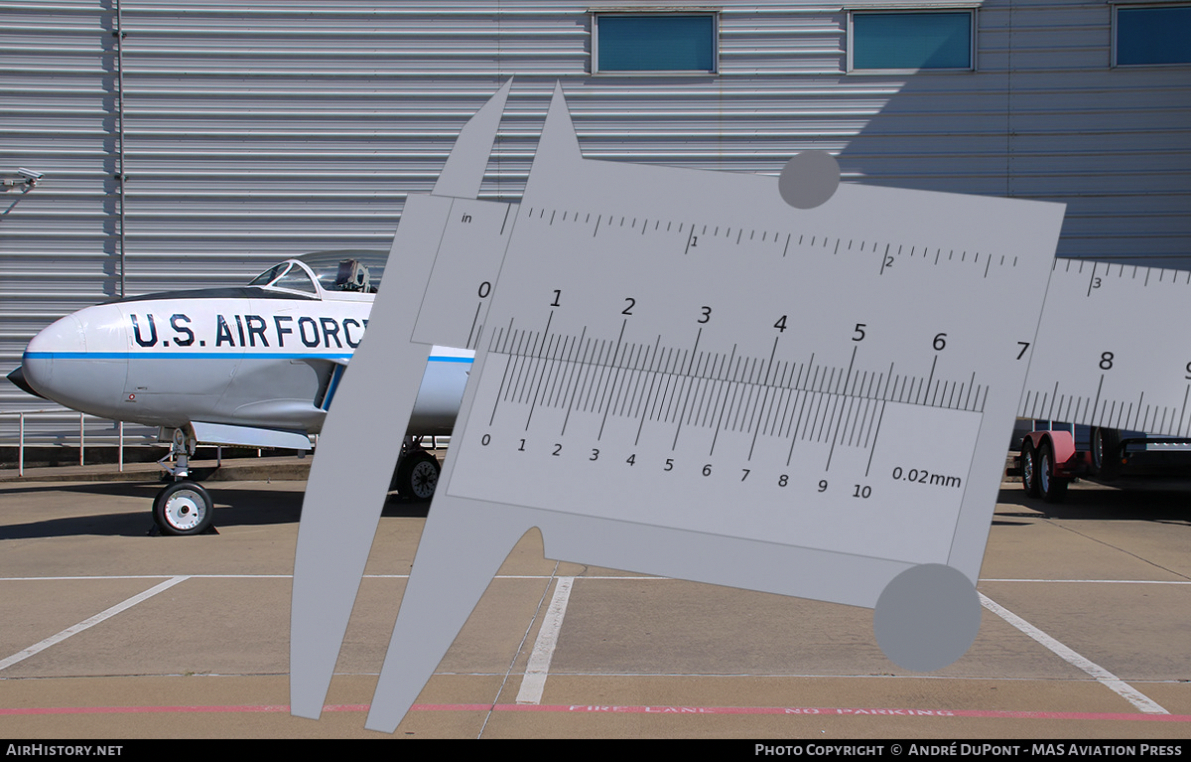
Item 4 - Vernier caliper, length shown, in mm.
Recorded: 6.2 mm
